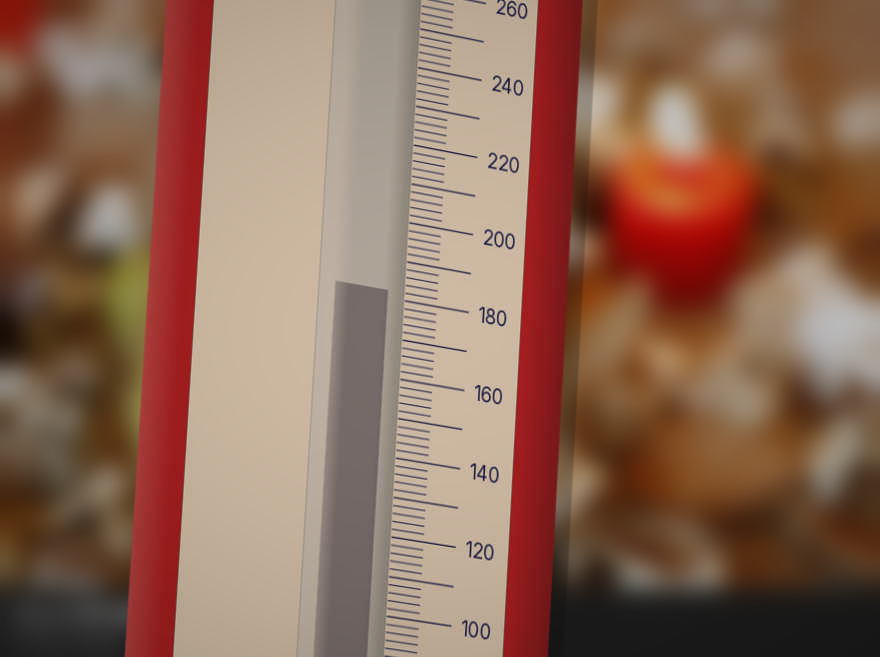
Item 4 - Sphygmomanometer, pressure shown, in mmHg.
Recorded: 182 mmHg
